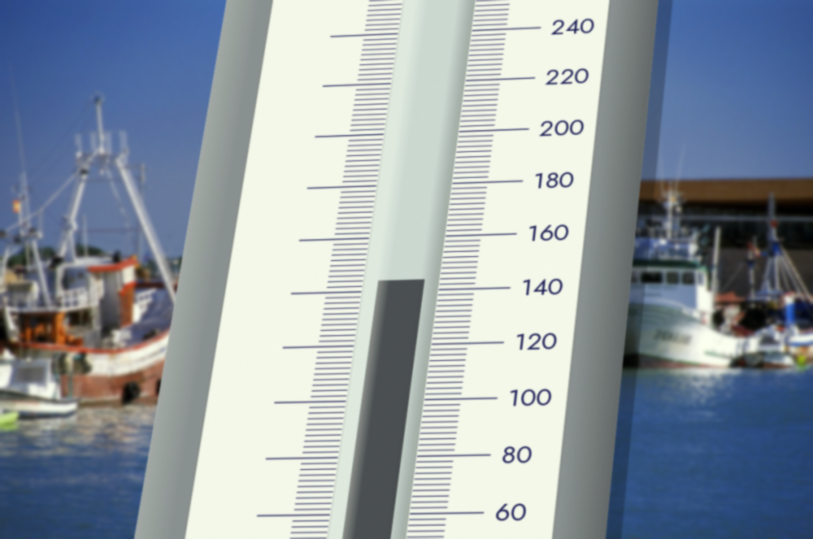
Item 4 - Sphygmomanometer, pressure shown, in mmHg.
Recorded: 144 mmHg
